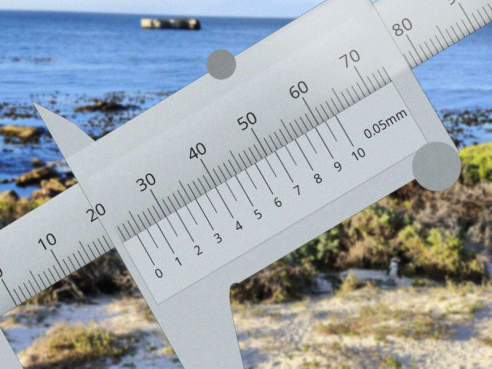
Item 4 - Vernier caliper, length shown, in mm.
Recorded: 24.2 mm
